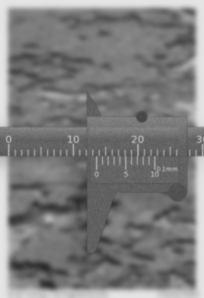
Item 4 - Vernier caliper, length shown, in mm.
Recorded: 13.6 mm
